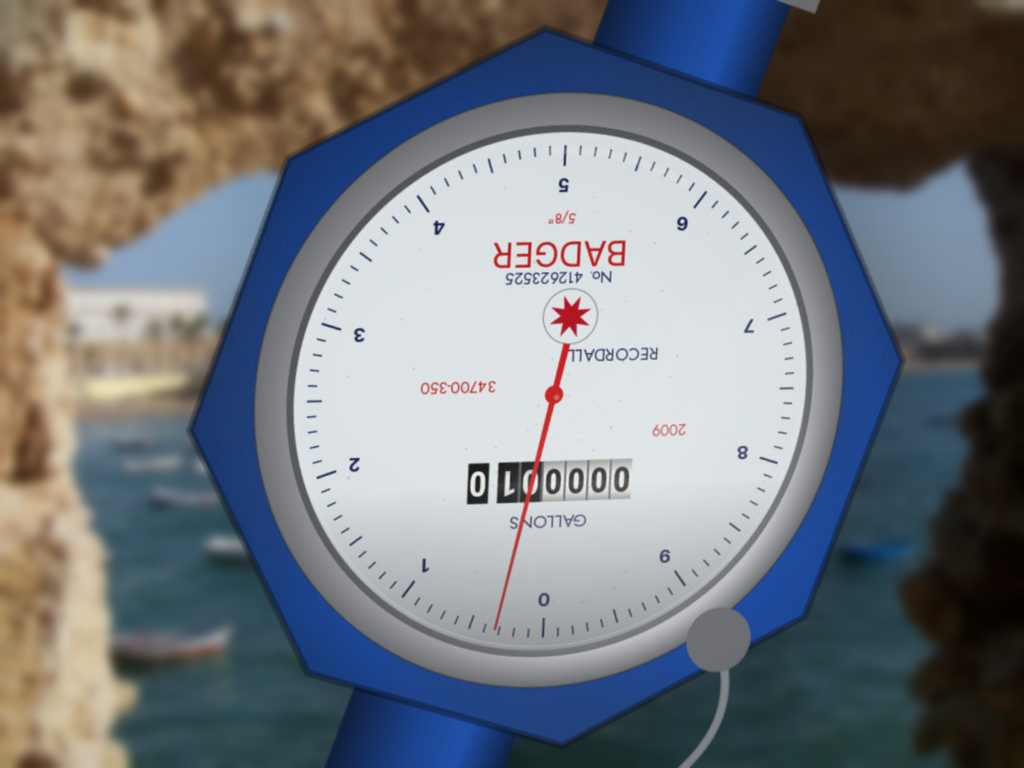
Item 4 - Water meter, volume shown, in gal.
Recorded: 10.3 gal
